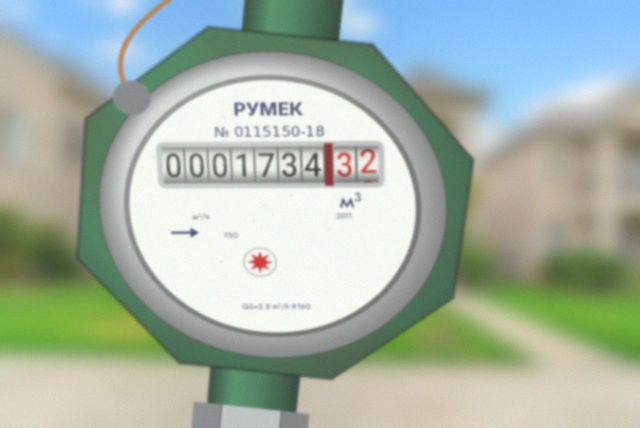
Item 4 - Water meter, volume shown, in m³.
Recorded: 1734.32 m³
